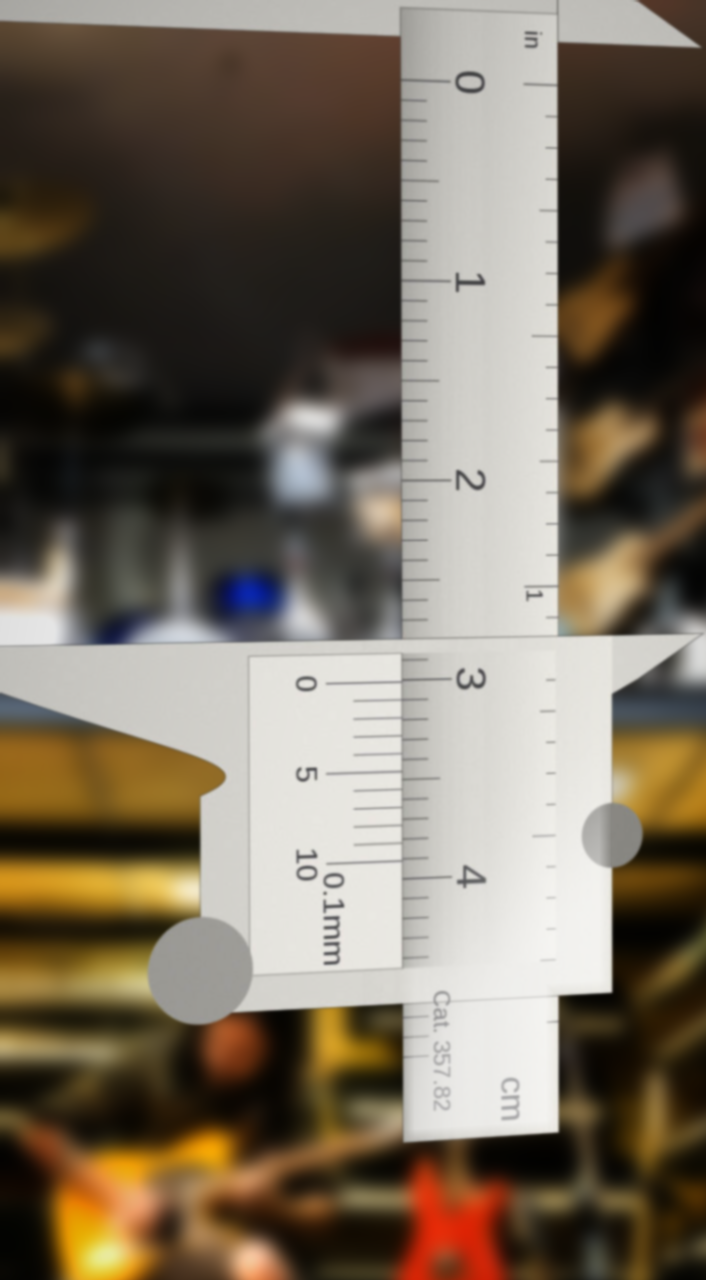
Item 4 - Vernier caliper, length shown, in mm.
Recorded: 30.1 mm
